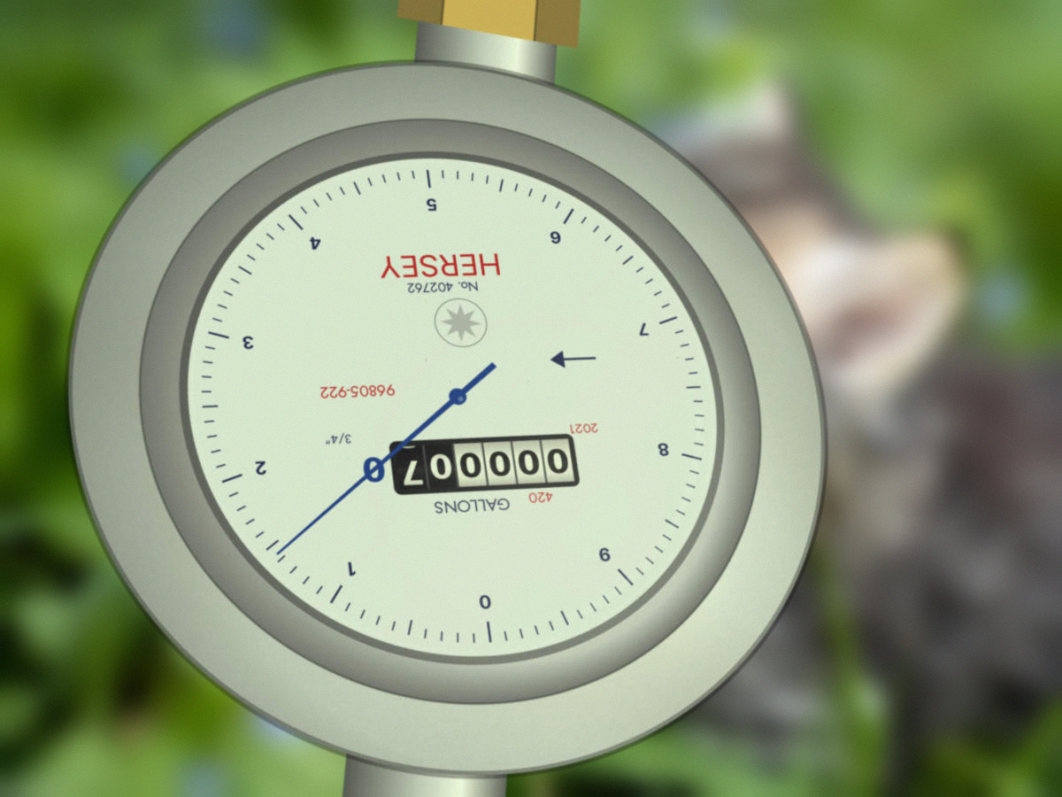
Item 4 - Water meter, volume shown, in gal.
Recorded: 71.4 gal
